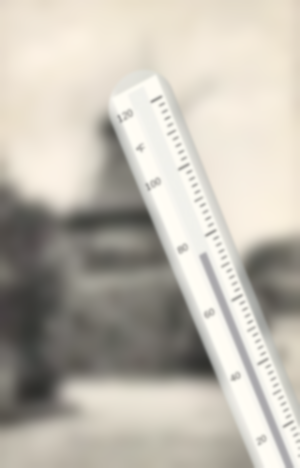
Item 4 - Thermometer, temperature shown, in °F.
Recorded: 76 °F
